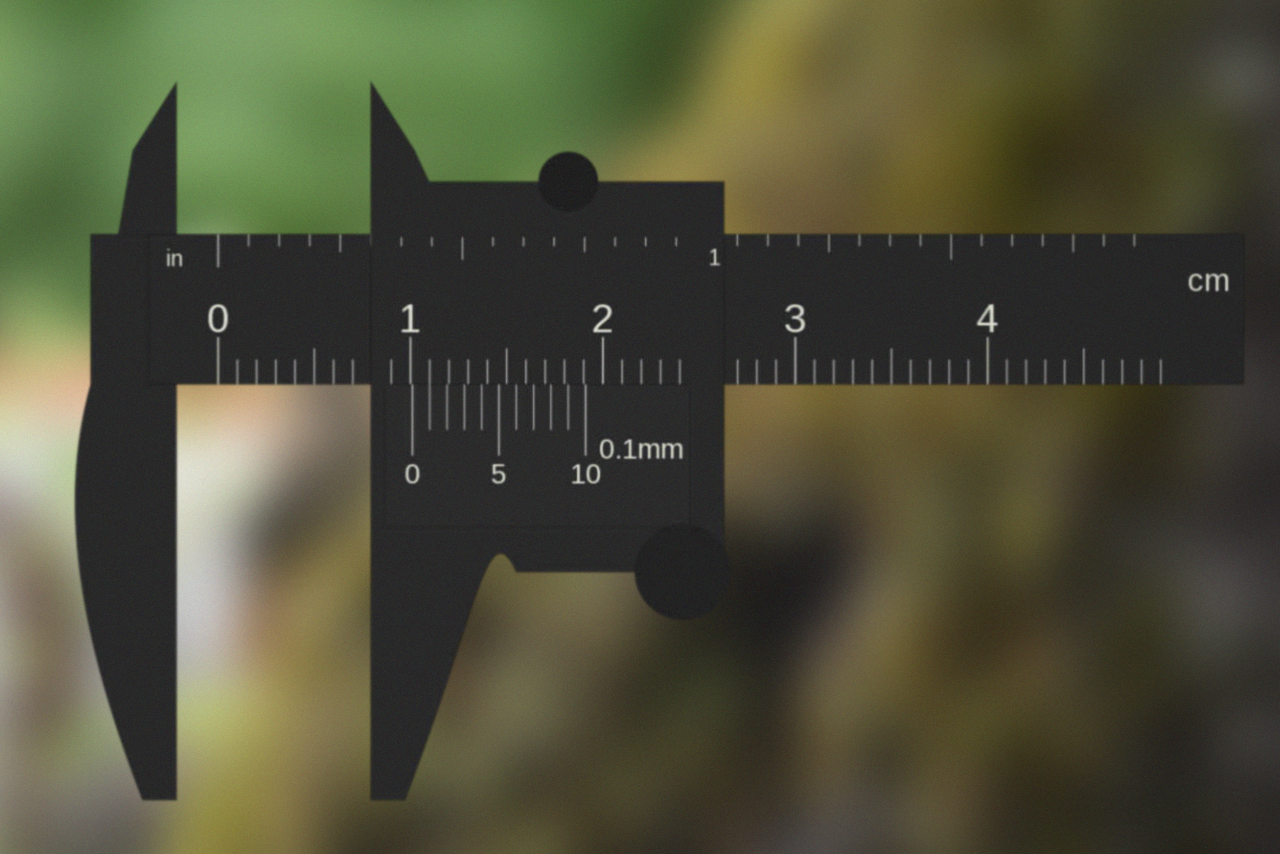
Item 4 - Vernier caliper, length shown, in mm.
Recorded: 10.1 mm
